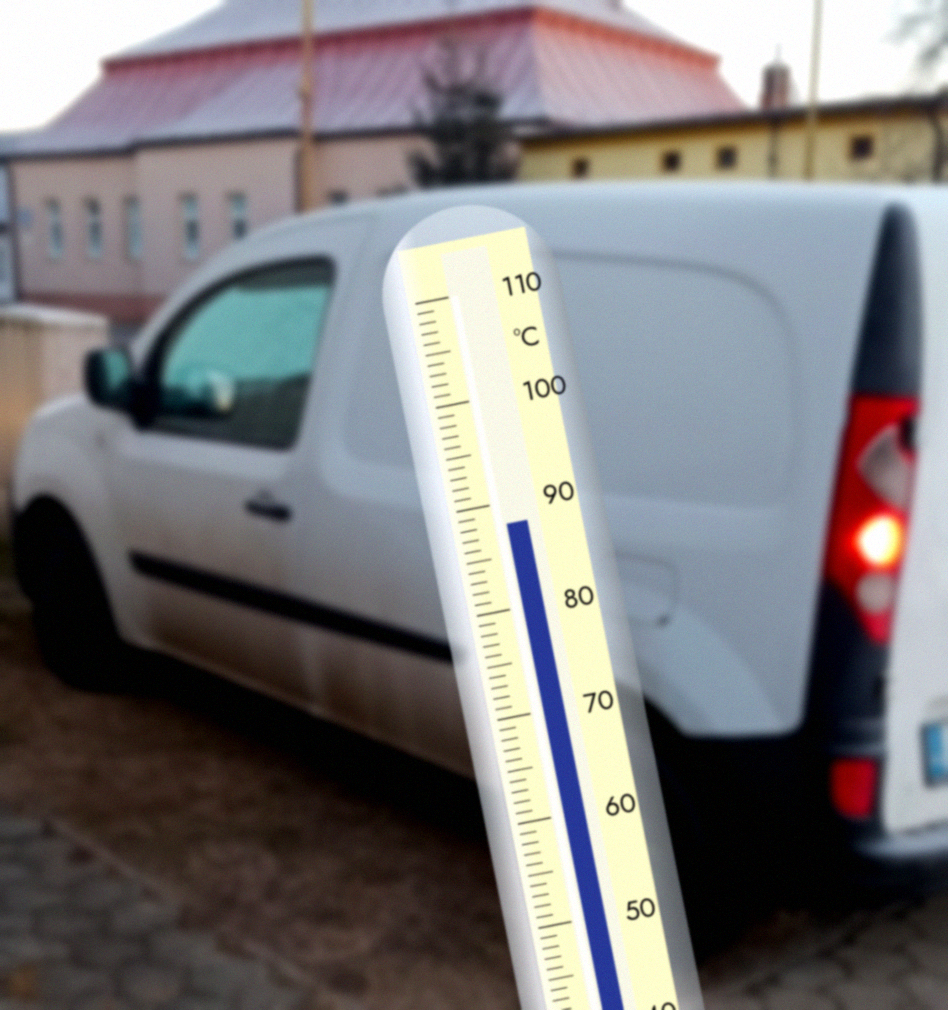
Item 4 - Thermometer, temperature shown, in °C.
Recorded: 88 °C
